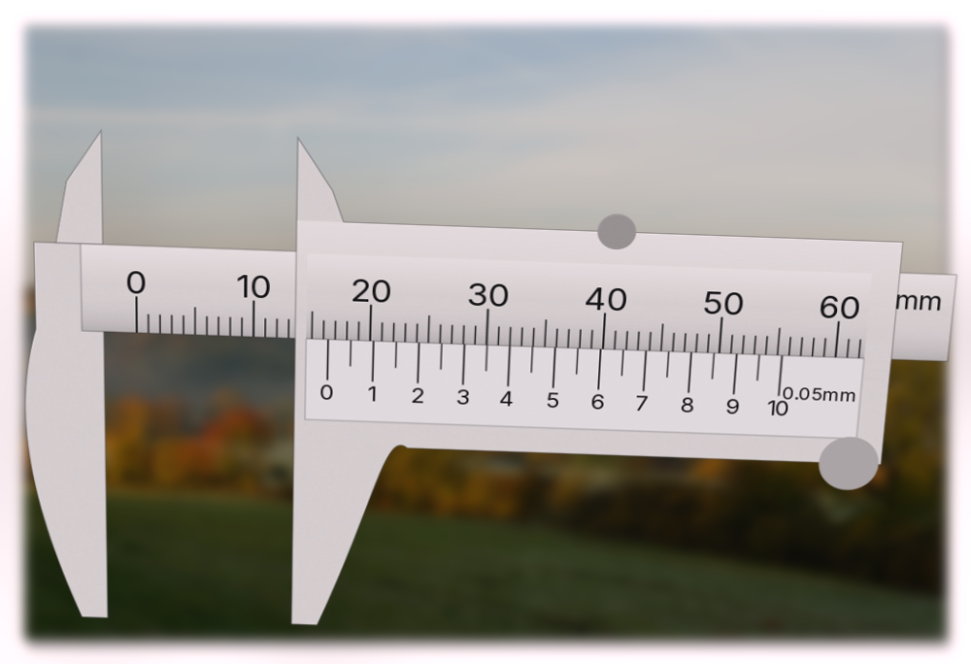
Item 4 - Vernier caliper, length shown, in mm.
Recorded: 16.4 mm
